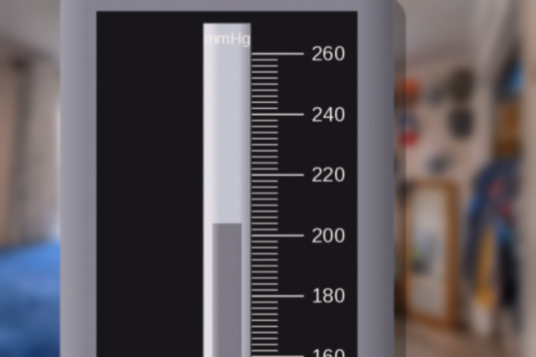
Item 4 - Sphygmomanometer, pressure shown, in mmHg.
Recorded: 204 mmHg
